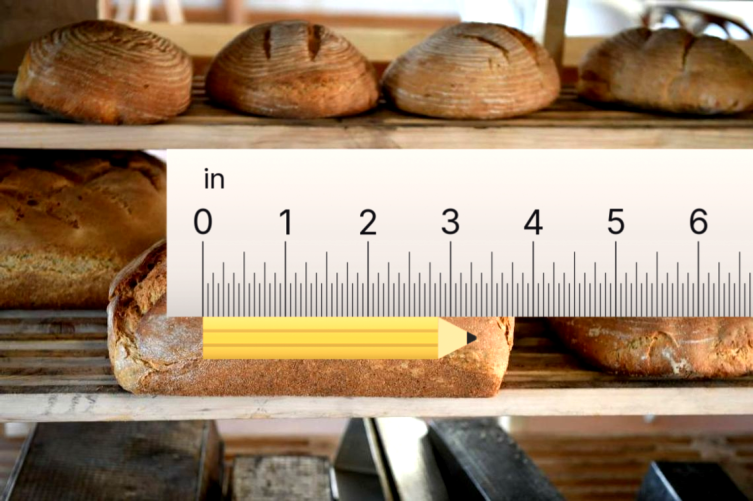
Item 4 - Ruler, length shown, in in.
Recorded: 3.3125 in
